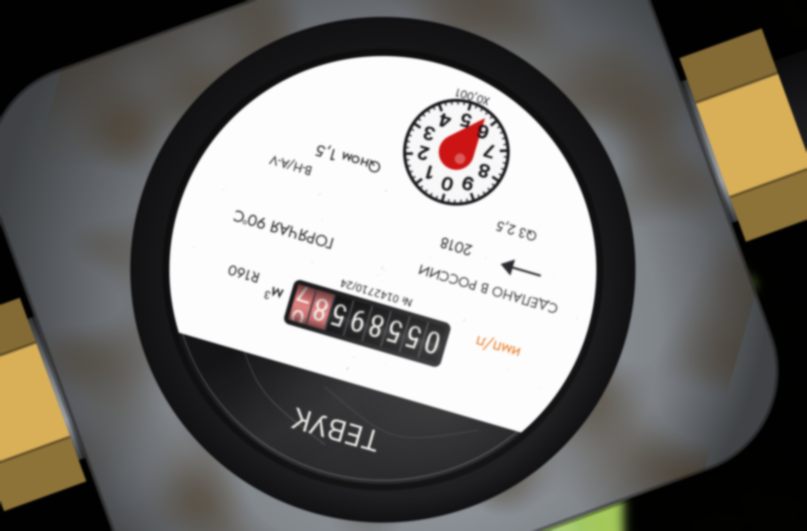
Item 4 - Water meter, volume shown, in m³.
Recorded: 55895.865 m³
